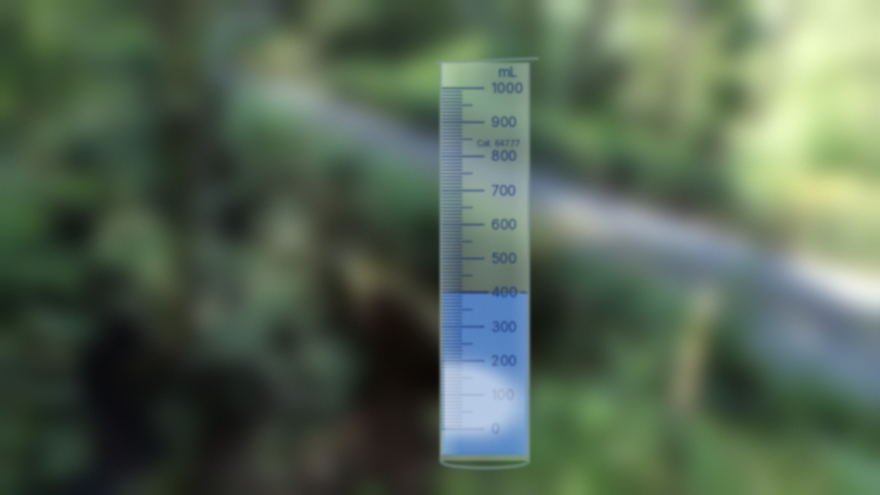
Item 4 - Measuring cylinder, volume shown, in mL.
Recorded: 400 mL
